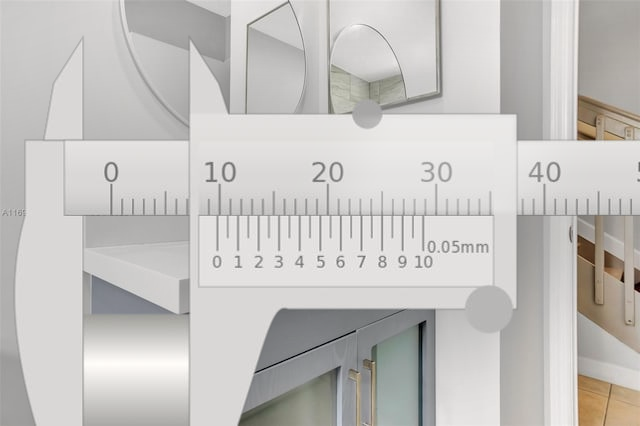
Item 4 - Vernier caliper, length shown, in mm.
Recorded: 9.8 mm
